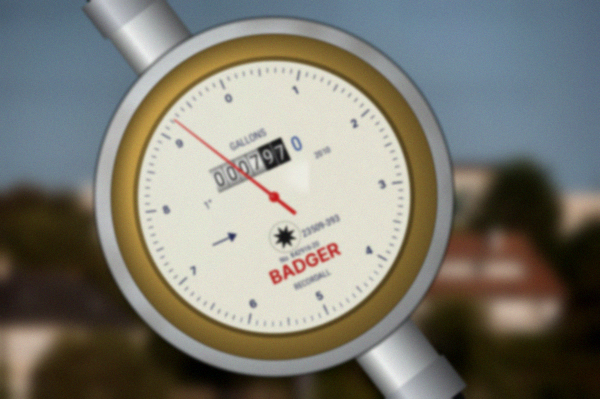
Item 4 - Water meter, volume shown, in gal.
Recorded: 7969.2 gal
